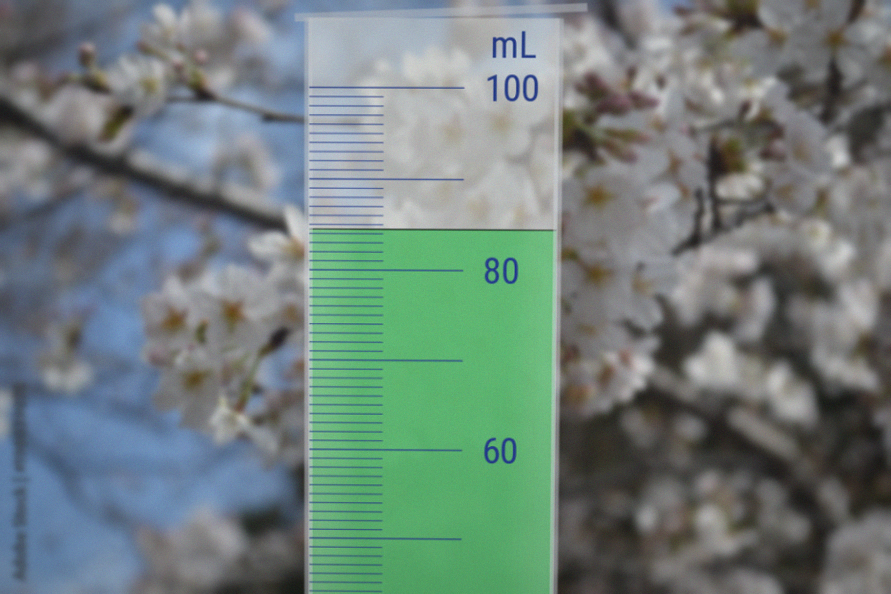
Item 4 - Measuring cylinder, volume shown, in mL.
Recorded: 84.5 mL
